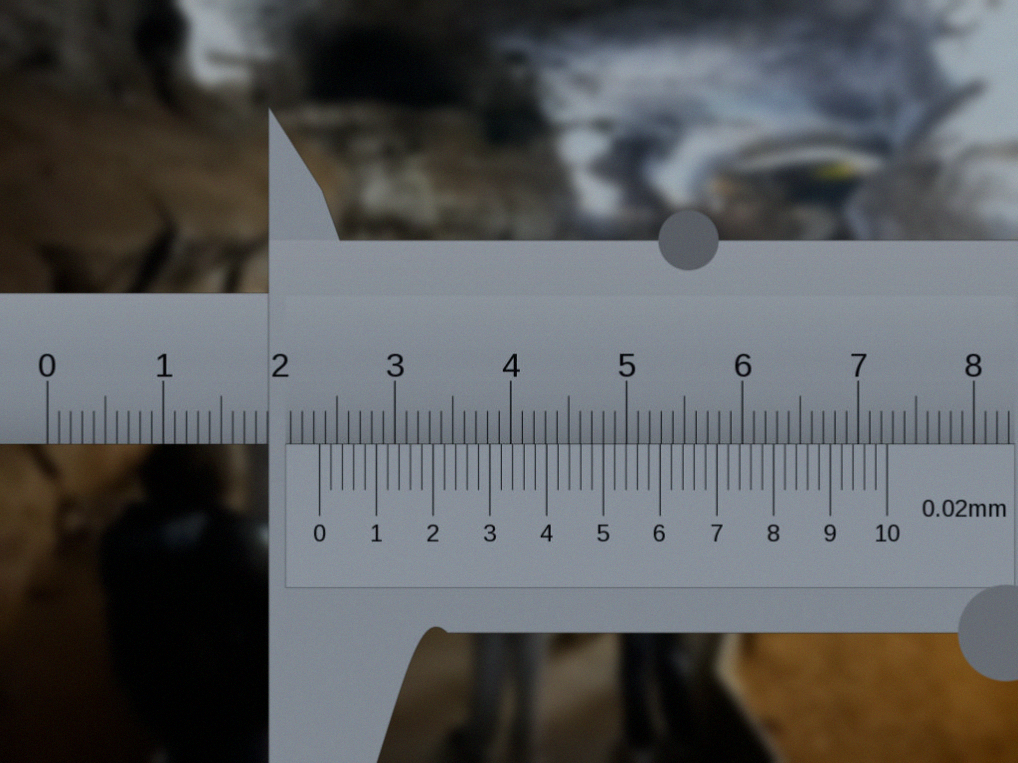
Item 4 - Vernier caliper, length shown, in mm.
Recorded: 23.5 mm
